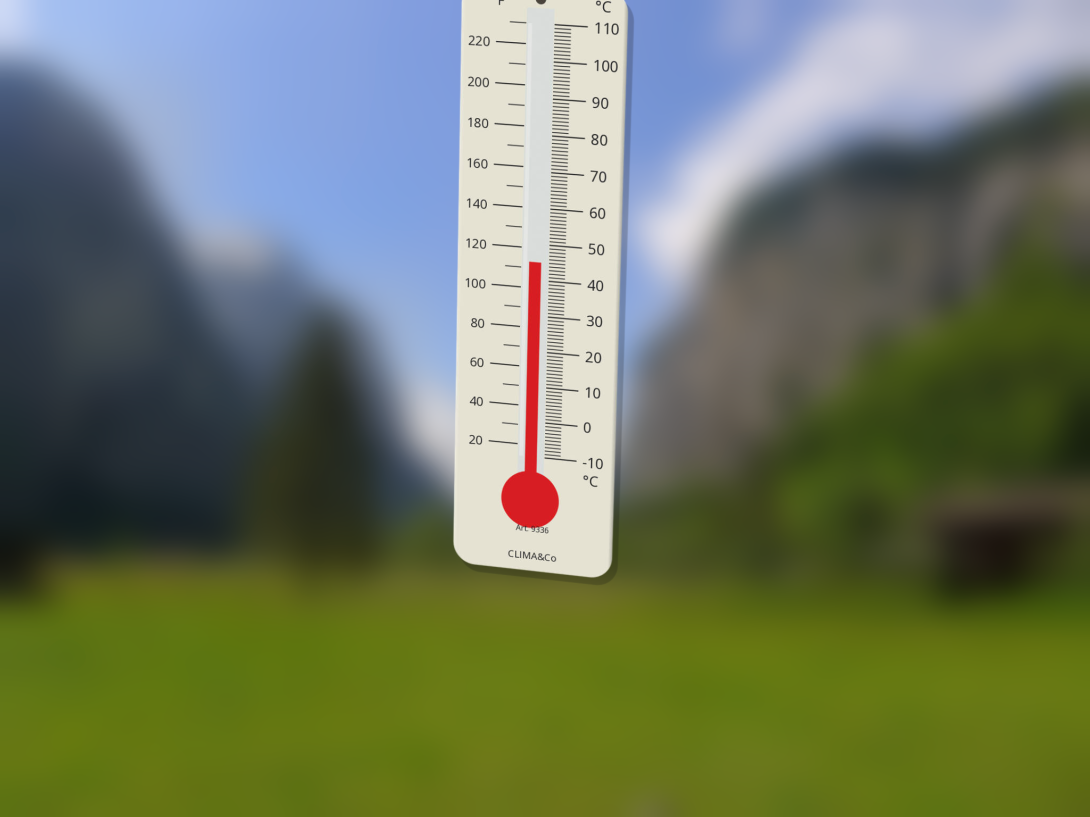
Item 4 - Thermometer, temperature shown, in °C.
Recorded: 45 °C
